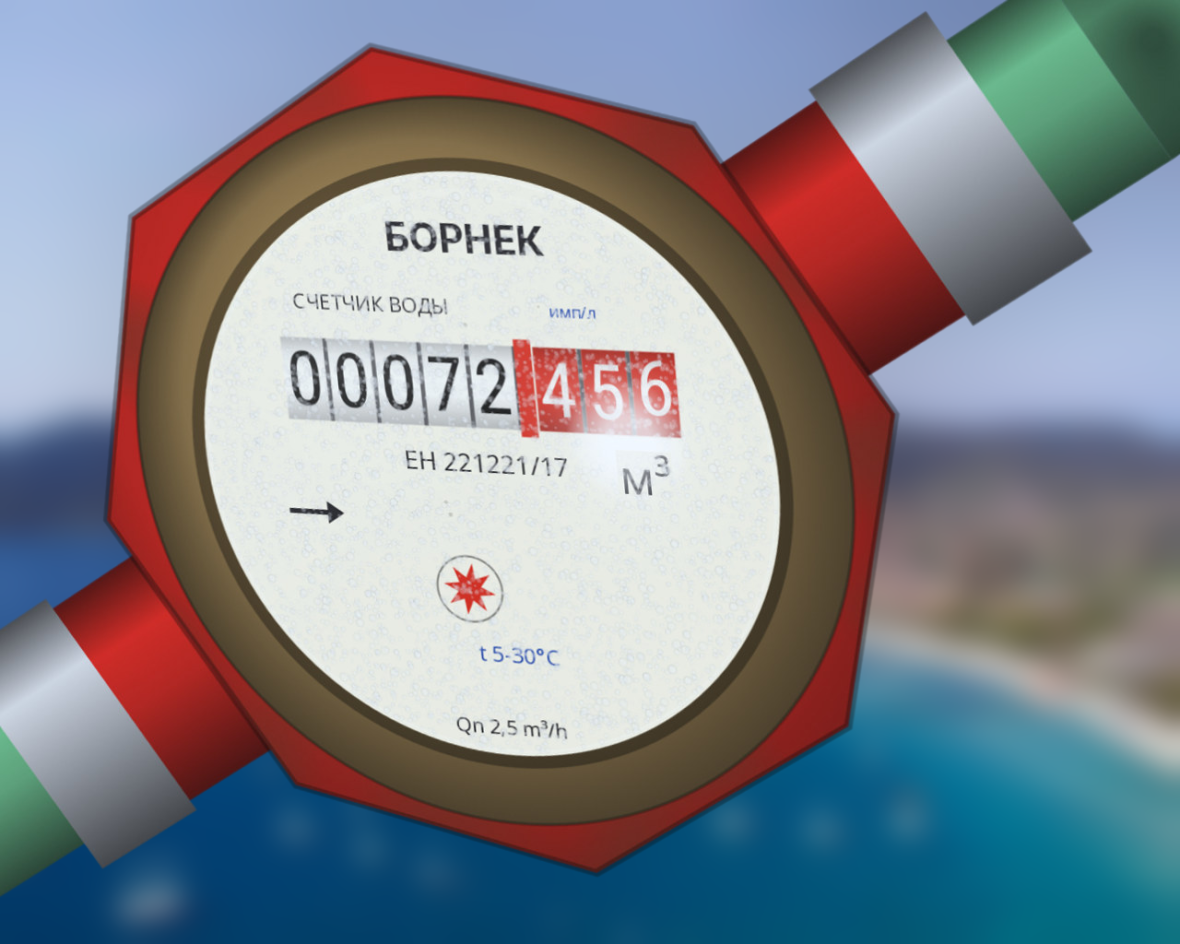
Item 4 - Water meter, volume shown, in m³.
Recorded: 72.456 m³
